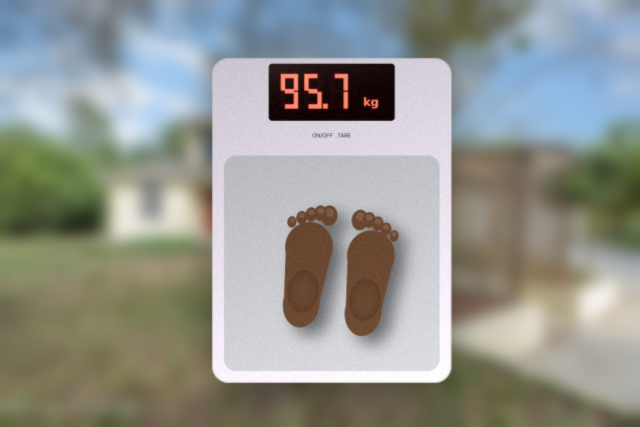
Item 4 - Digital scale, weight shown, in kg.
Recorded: 95.7 kg
